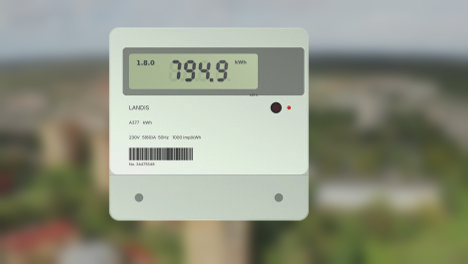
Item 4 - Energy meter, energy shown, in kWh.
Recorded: 794.9 kWh
